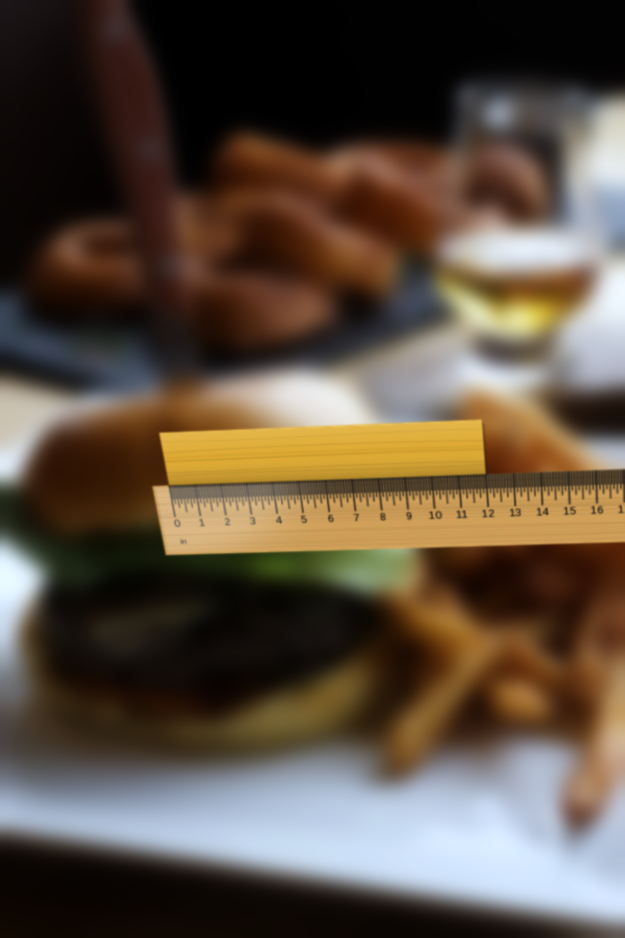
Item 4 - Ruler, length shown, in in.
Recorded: 12 in
